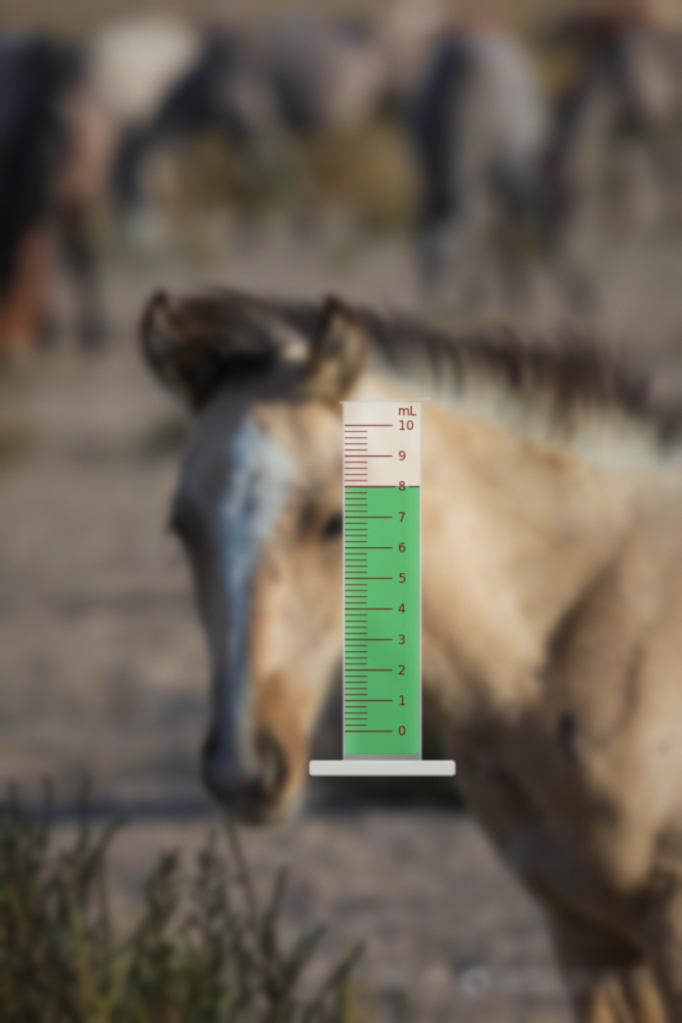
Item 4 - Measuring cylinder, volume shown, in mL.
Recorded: 8 mL
